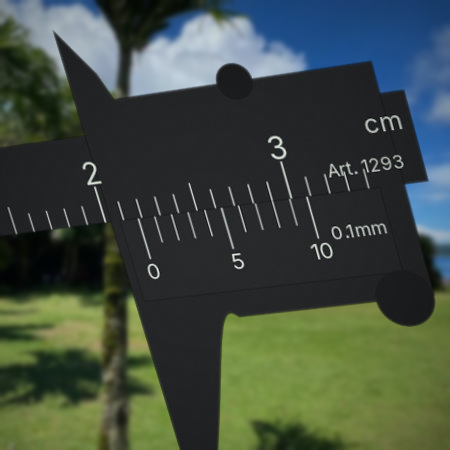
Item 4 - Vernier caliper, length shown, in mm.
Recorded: 21.8 mm
